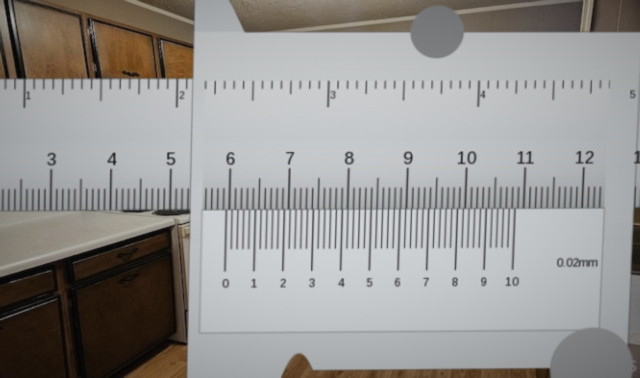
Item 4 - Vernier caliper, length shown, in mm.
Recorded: 59.5 mm
